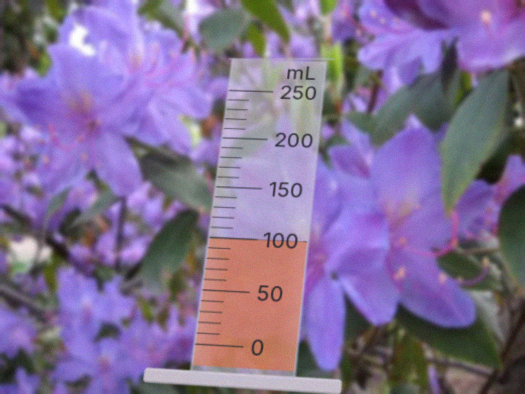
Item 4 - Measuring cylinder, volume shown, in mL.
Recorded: 100 mL
